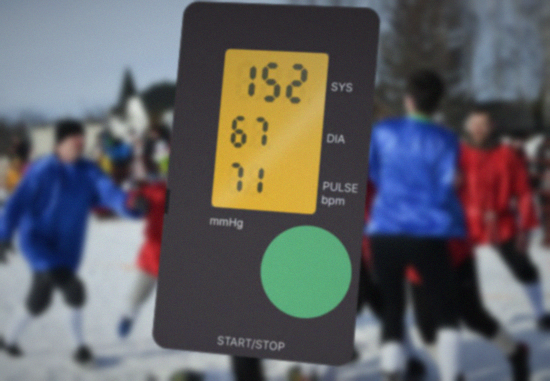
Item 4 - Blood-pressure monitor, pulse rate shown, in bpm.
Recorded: 71 bpm
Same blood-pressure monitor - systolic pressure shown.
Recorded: 152 mmHg
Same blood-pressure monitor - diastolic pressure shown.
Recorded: 67 mmHg
